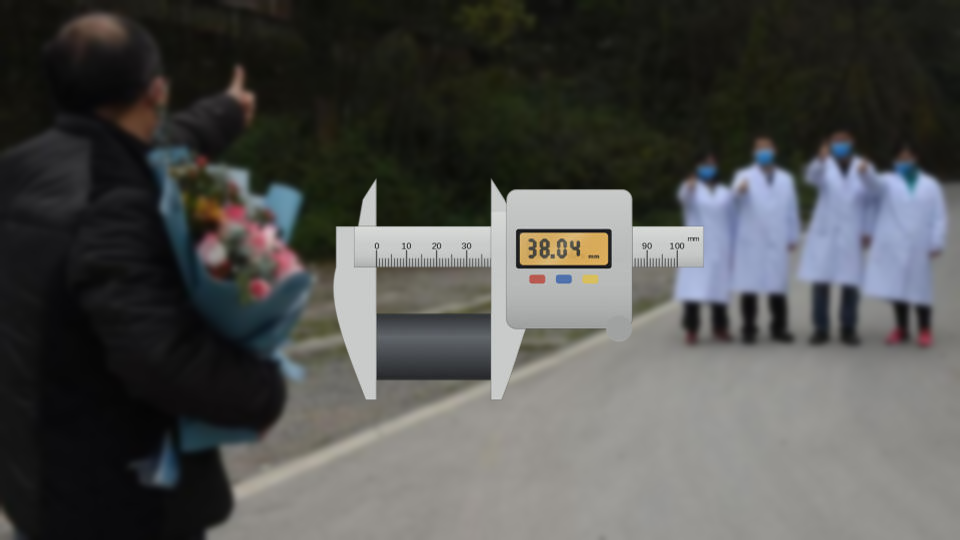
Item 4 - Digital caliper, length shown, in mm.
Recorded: 38.04 mm
